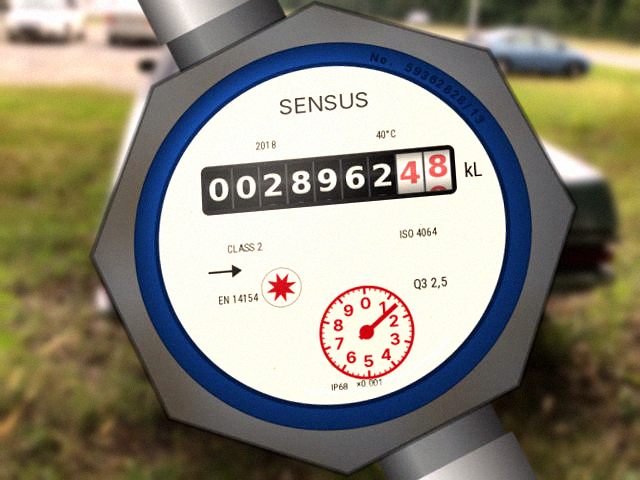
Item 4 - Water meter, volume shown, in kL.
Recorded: 28962.481 kL
